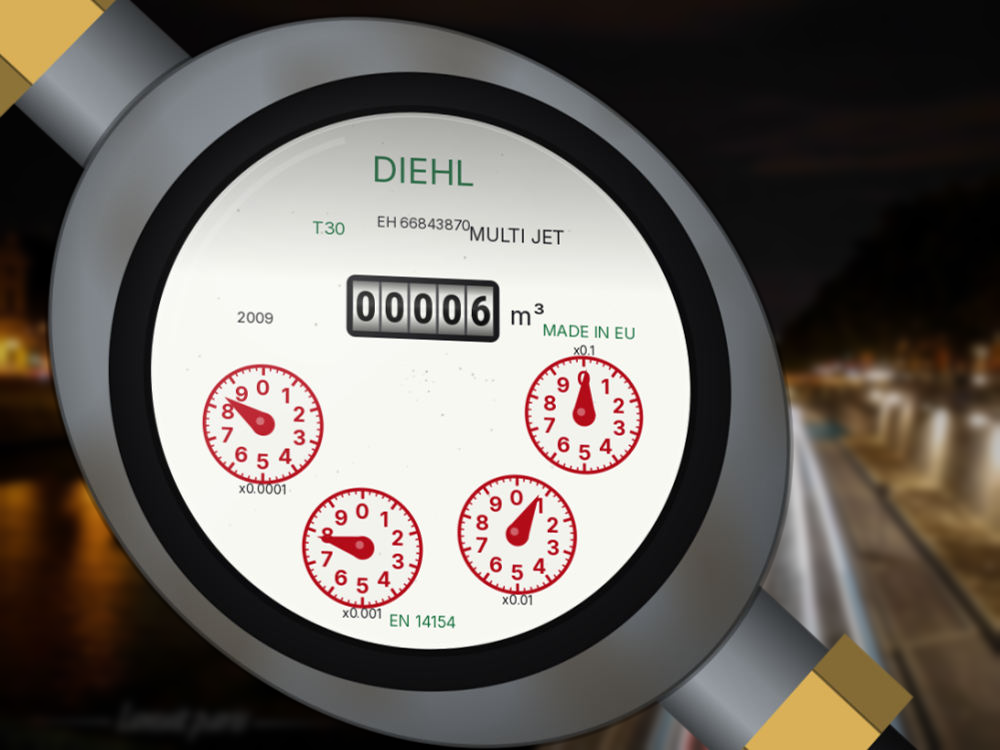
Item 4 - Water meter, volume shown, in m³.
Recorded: 6.0078 m³
